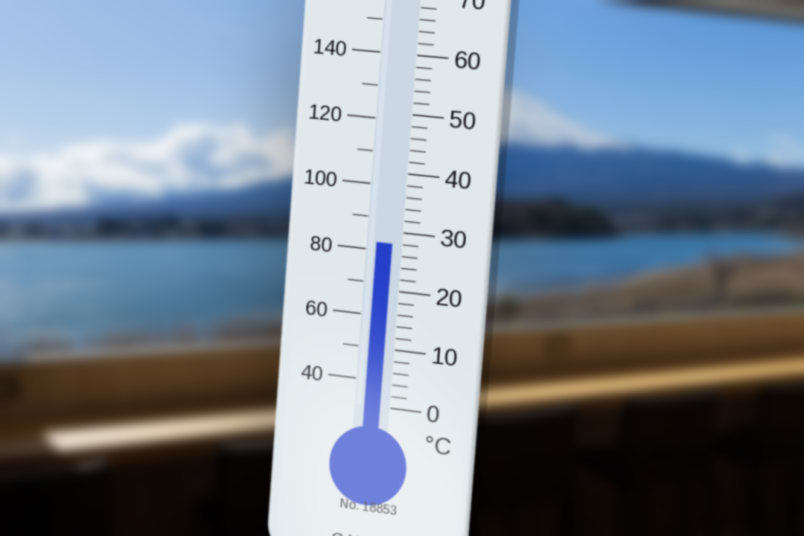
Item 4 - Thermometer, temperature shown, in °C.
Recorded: 28 °C
